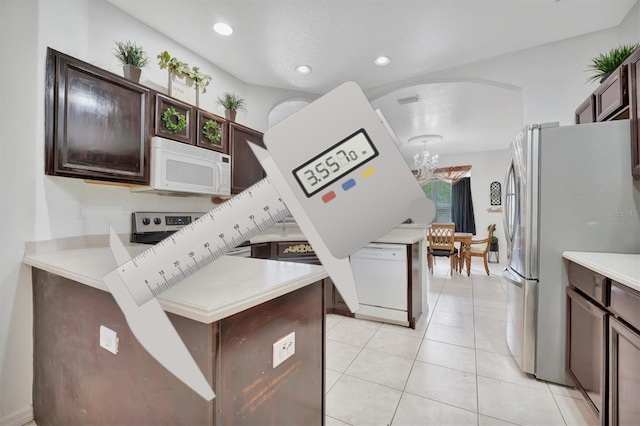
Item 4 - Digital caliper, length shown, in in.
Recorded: 3.5570 in
